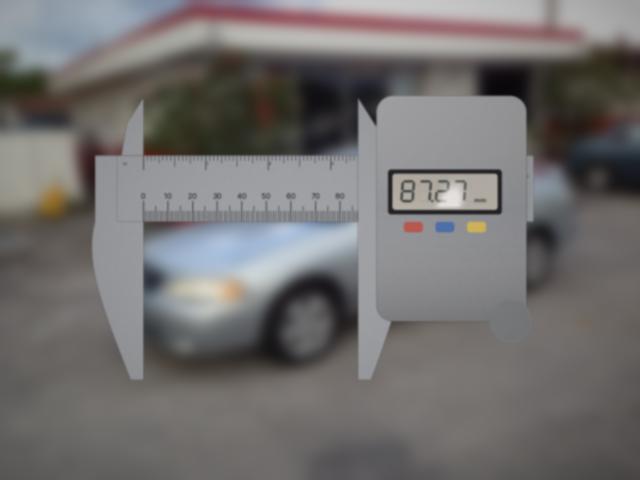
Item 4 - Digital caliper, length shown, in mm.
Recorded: 87.27 mm
